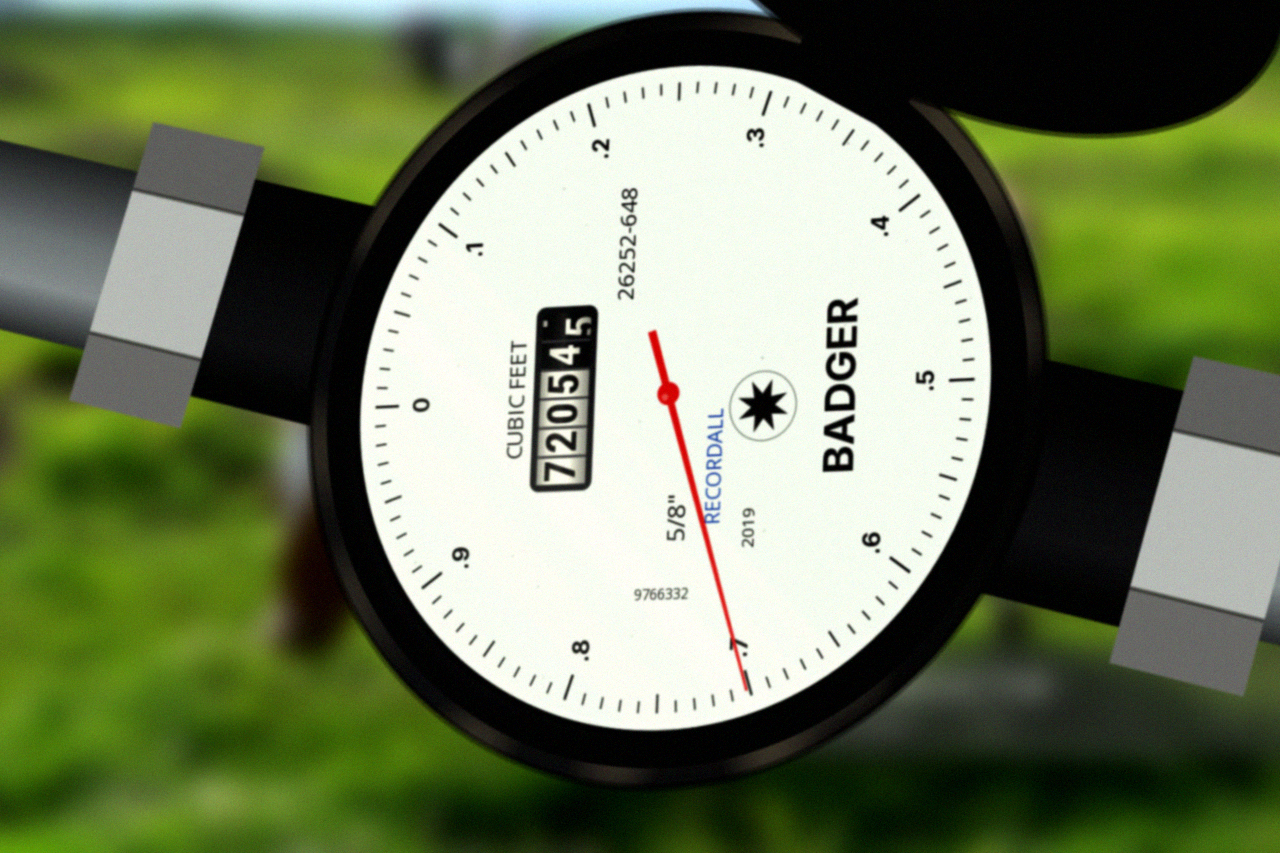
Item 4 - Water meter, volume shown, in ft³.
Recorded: 720544.70 ft³
